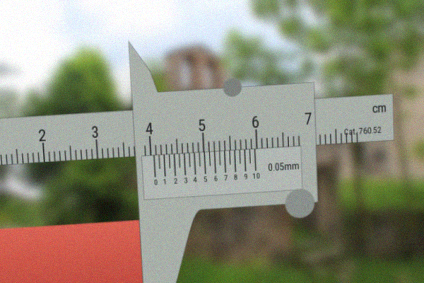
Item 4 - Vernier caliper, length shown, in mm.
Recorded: 40.6 mm
